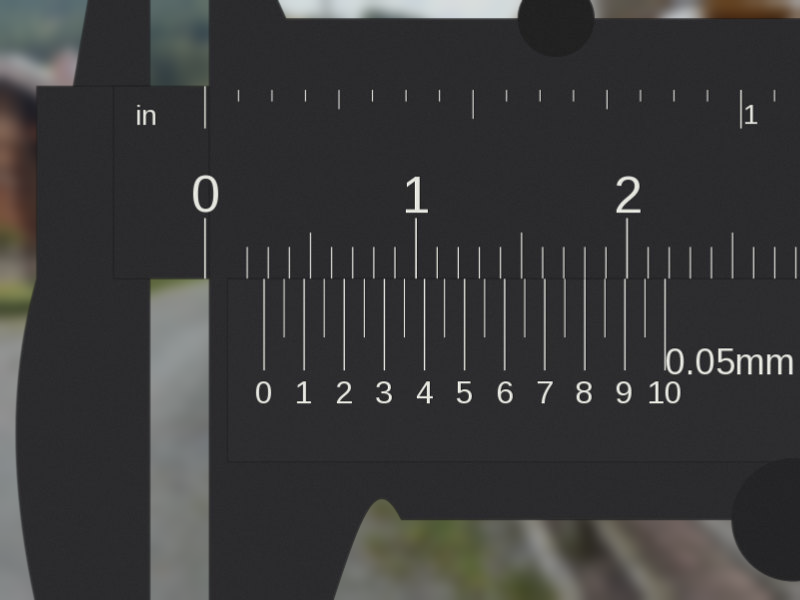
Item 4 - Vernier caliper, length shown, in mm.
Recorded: 2.8 mm
